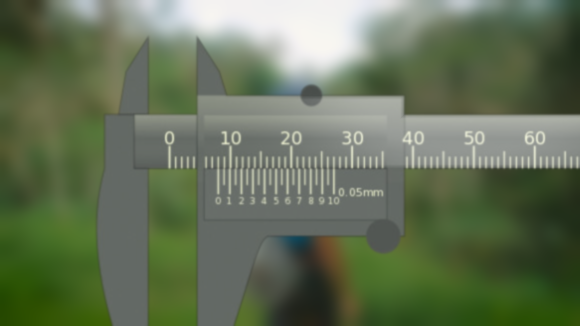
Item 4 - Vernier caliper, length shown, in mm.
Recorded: 8.0 mm
